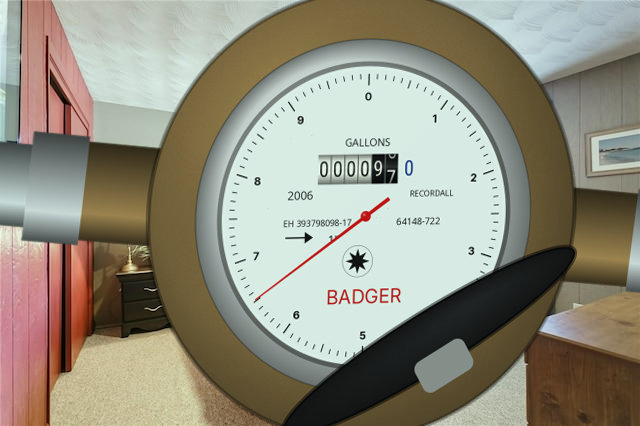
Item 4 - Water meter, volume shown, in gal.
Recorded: 966.5 gal
